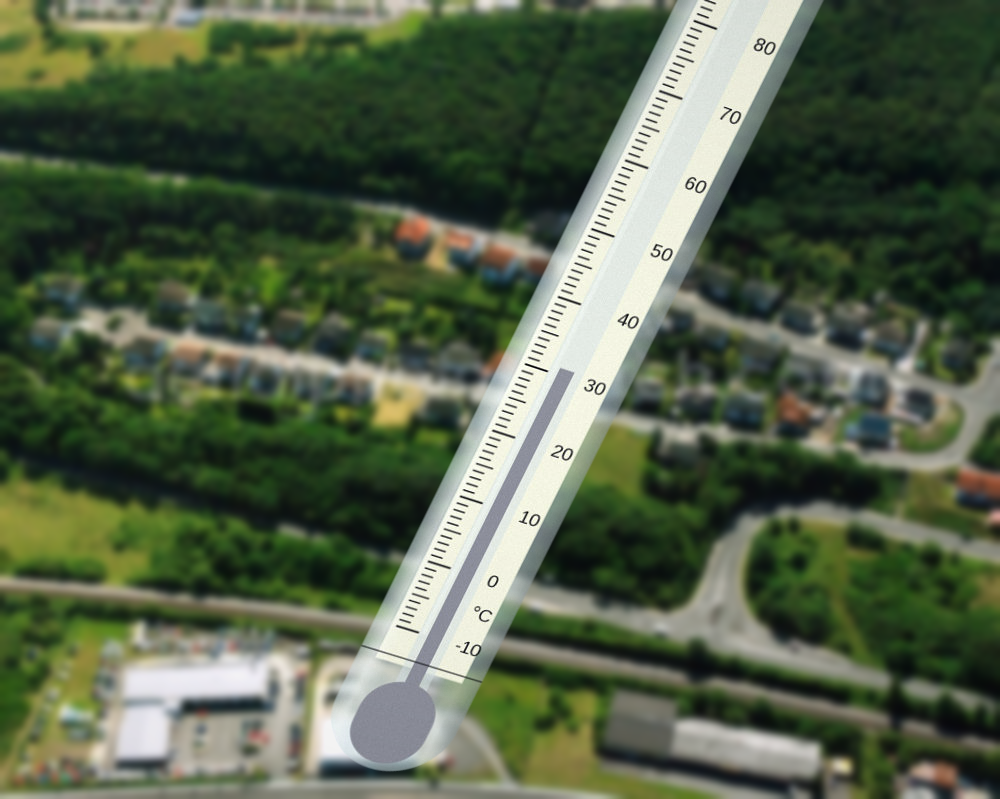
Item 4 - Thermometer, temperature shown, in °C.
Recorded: 31 °C
